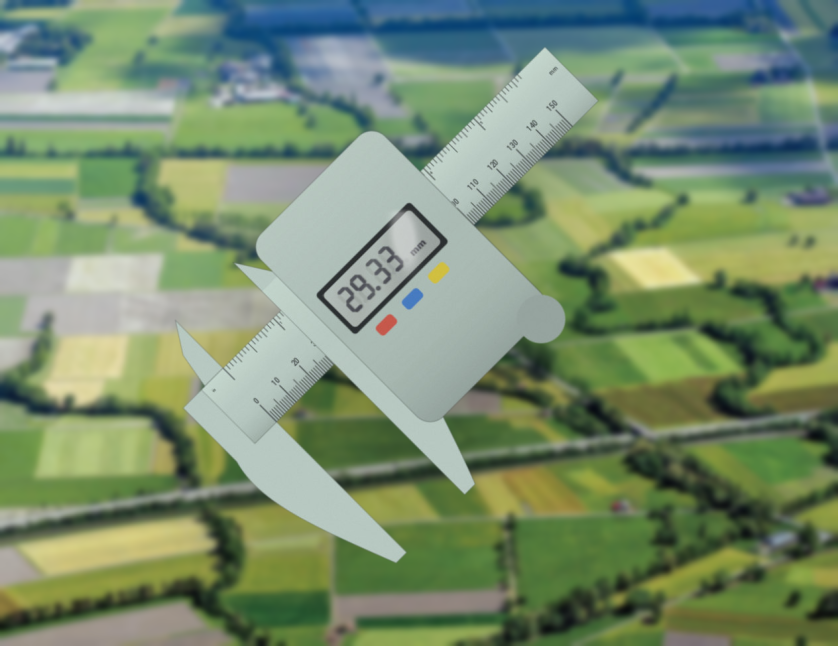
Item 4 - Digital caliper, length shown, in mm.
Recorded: 29.33 mm
